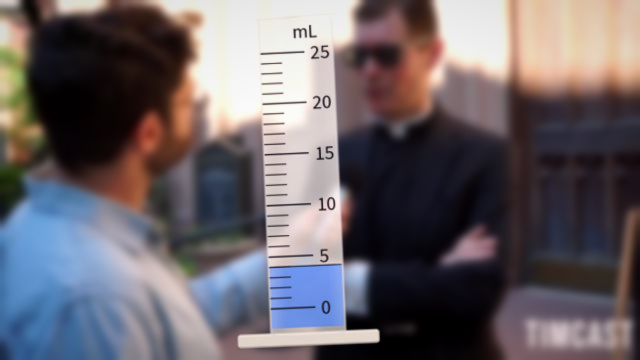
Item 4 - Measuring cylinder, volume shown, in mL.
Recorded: 4 mL
